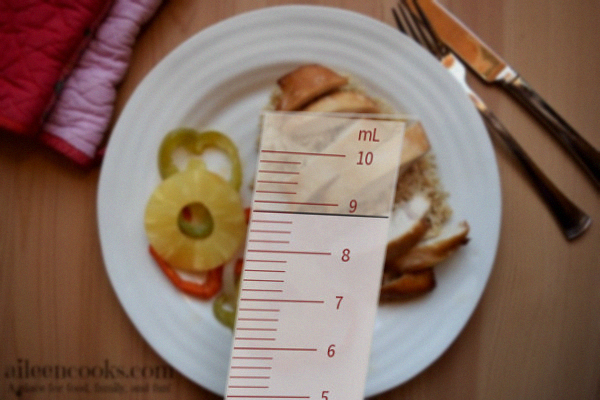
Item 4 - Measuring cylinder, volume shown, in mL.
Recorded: 8.8 mL
